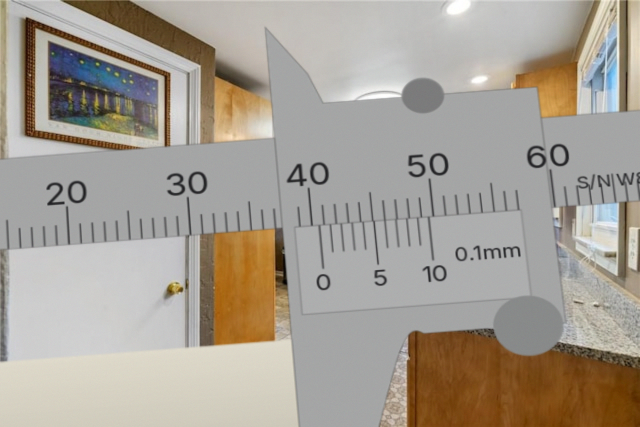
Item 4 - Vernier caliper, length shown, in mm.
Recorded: 40.6 mm
